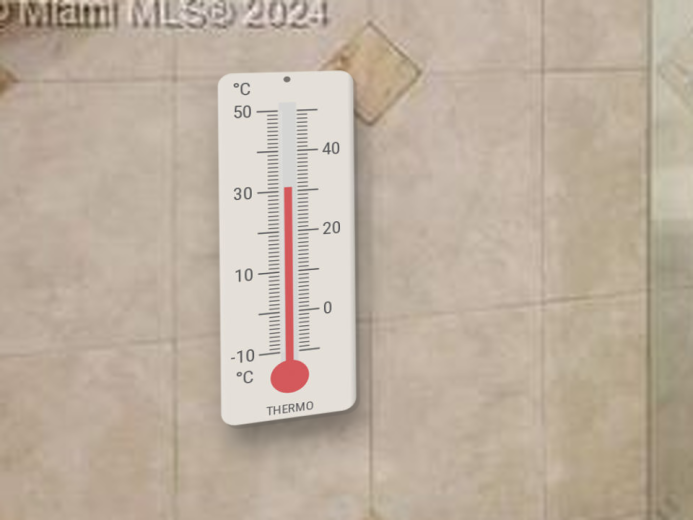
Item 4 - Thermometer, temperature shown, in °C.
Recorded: 31 °C
